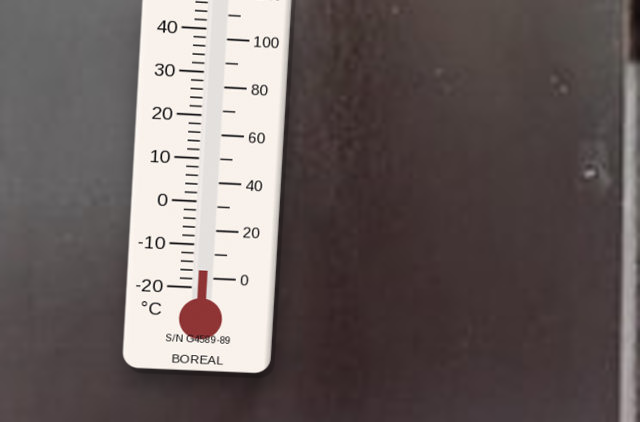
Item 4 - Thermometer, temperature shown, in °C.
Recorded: -16 °C
